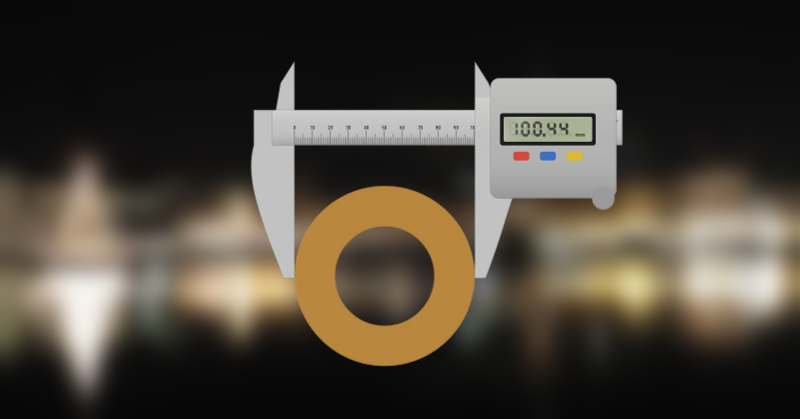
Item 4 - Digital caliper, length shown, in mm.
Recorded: 100.44 mm
